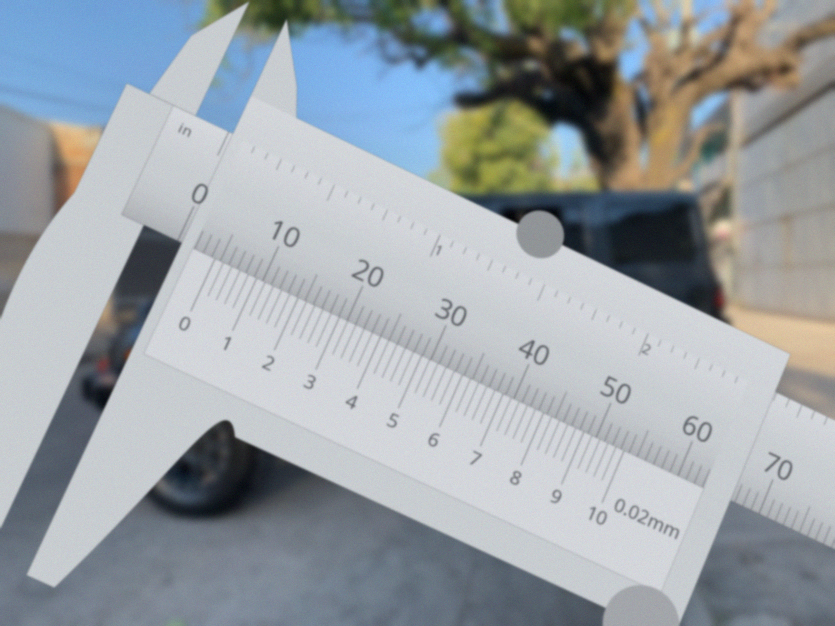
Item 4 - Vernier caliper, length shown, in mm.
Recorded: 4.4 mm
